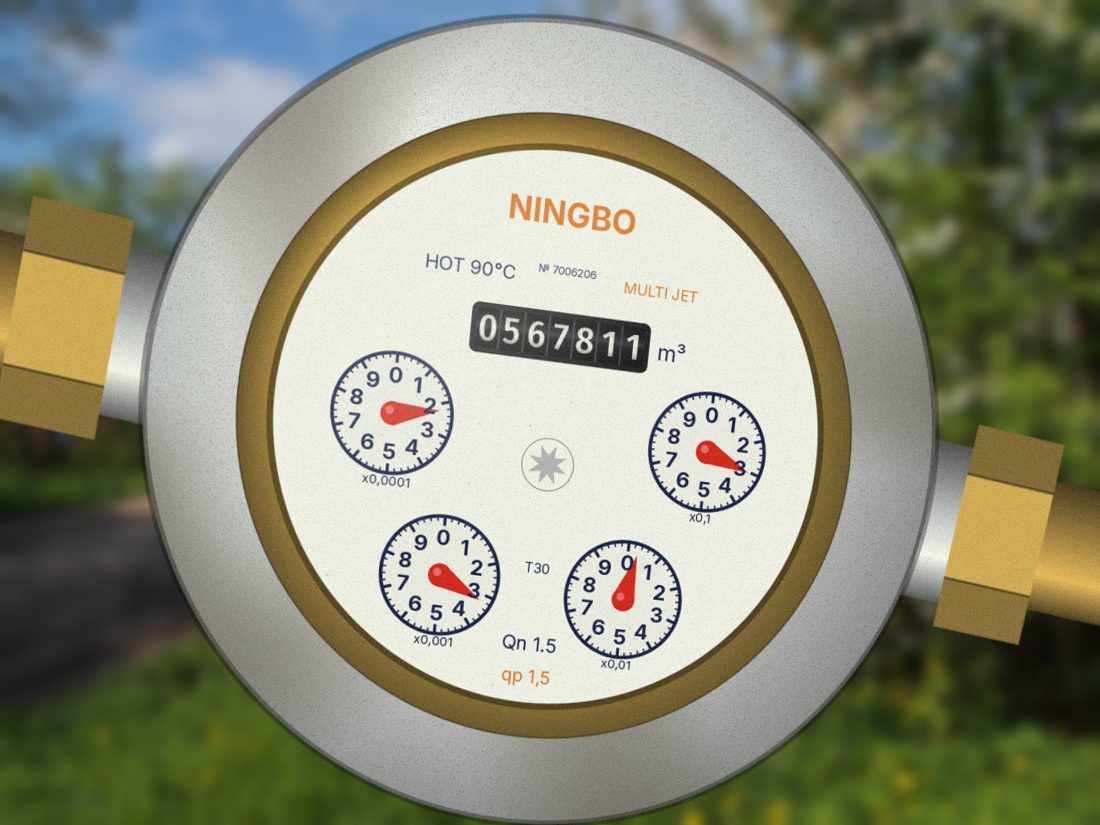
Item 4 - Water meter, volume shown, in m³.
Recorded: 567811.3032 m³
